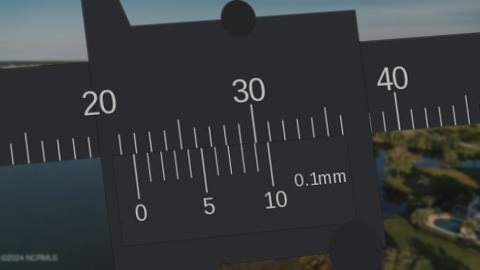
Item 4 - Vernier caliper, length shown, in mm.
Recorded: 21.8 mm
